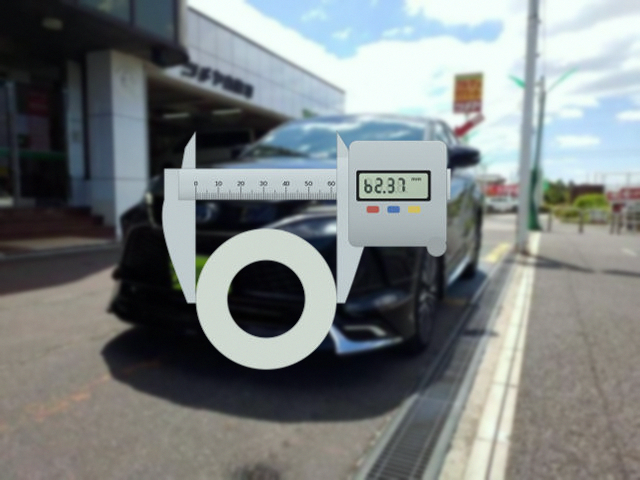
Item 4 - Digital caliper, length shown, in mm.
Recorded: 62.37 mm
